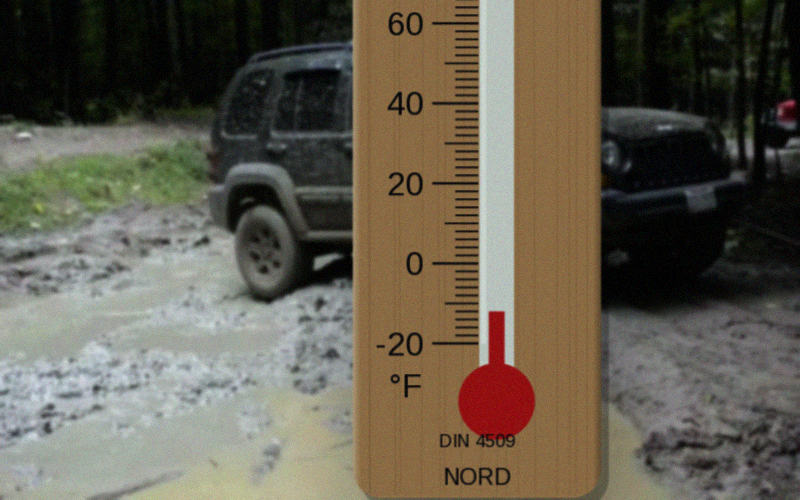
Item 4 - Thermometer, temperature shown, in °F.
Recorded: -12 °F
